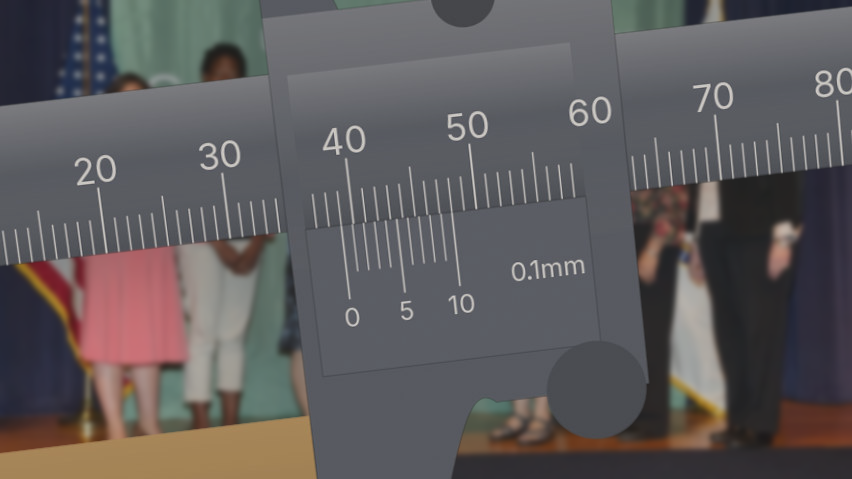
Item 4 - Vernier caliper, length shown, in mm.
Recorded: 39.0 mm
